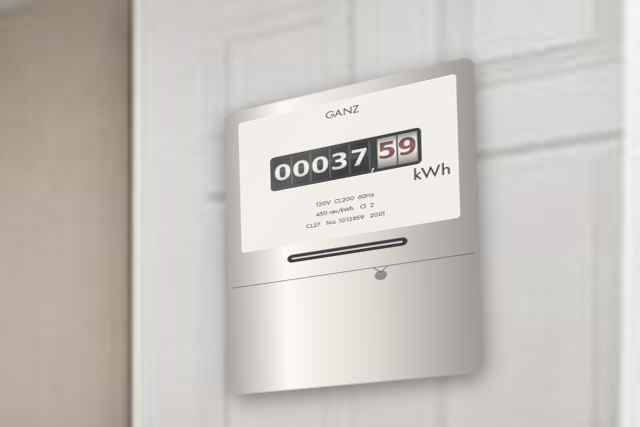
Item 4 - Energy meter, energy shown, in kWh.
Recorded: 37.59 kWh
